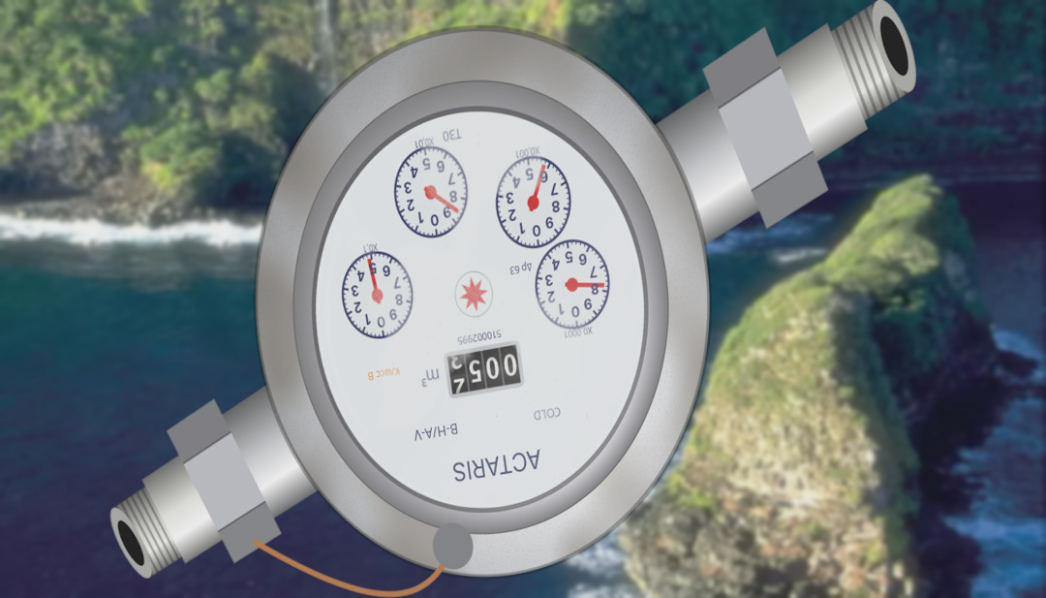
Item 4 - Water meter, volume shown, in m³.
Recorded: 52.4857 m³
